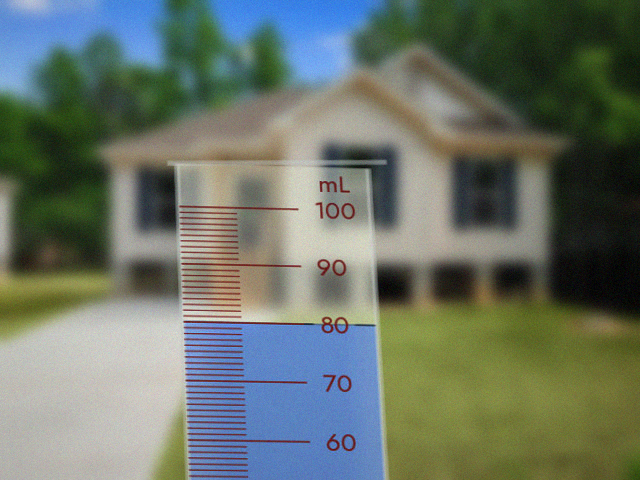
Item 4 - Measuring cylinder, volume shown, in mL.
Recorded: 80 mL
